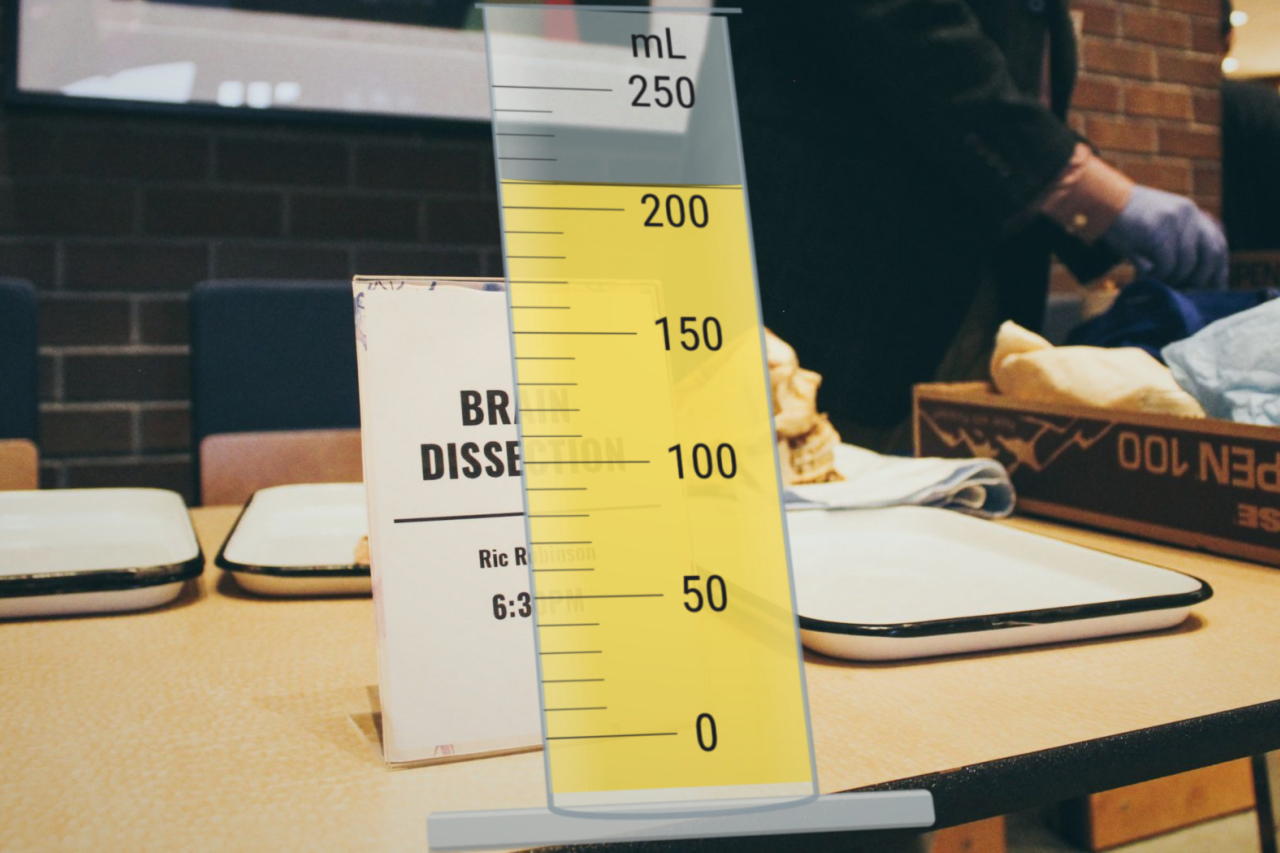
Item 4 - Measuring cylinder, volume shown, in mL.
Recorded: 210 mL
